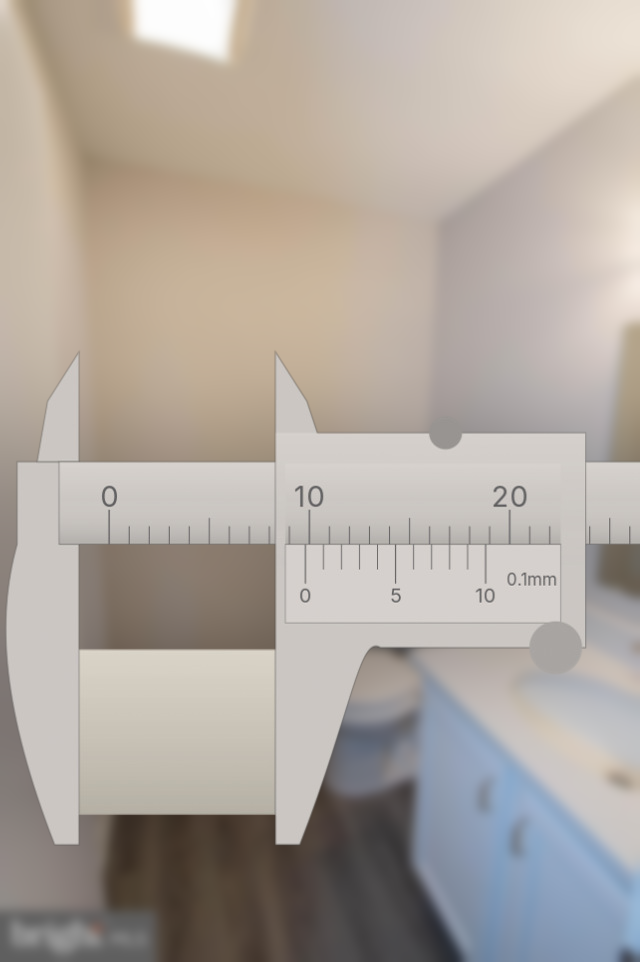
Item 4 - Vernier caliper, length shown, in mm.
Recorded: 9.8 mm
